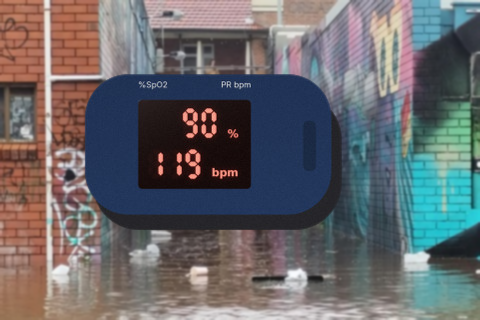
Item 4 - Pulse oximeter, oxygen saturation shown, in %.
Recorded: 90 %
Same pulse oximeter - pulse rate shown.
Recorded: 119 bpm
